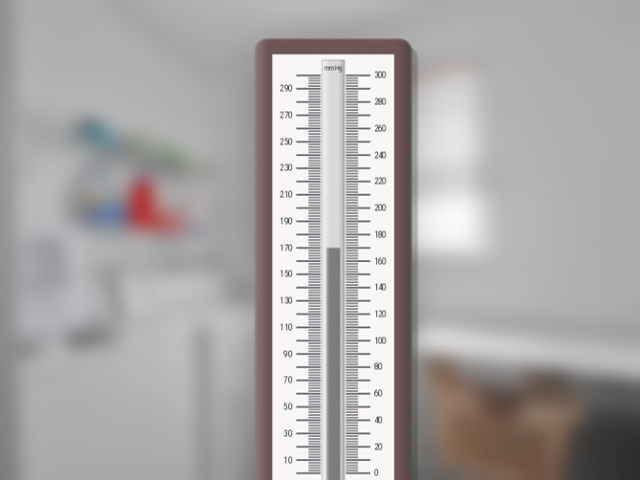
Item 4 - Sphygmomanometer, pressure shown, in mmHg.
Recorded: 170 mmHg
